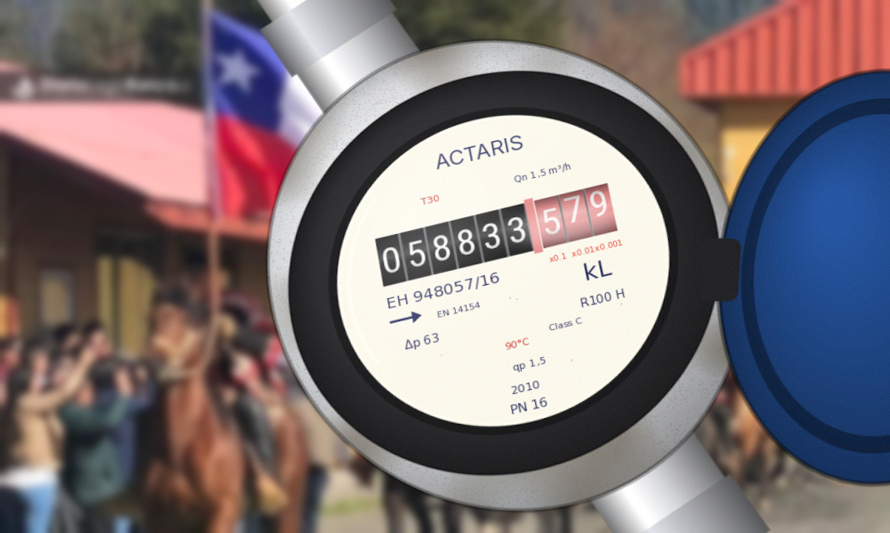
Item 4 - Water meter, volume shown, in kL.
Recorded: 58833.579 kL
